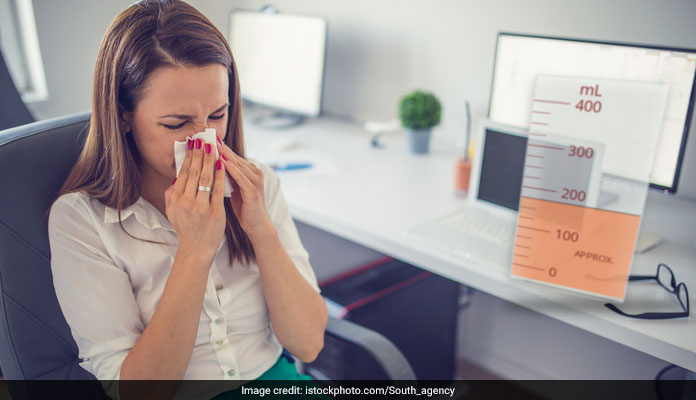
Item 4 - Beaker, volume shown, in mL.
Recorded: 175 mL
